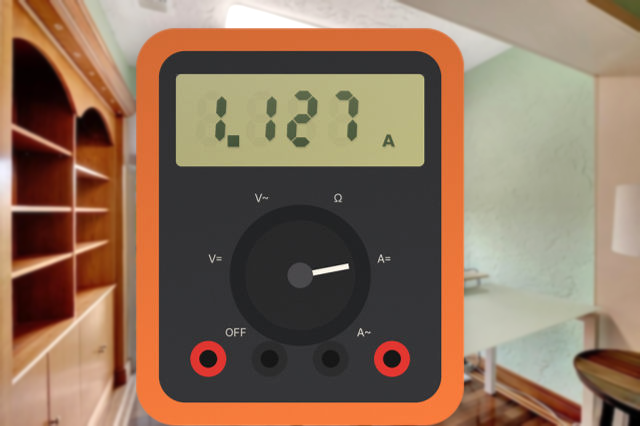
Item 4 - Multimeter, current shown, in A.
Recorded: 1.127 A
